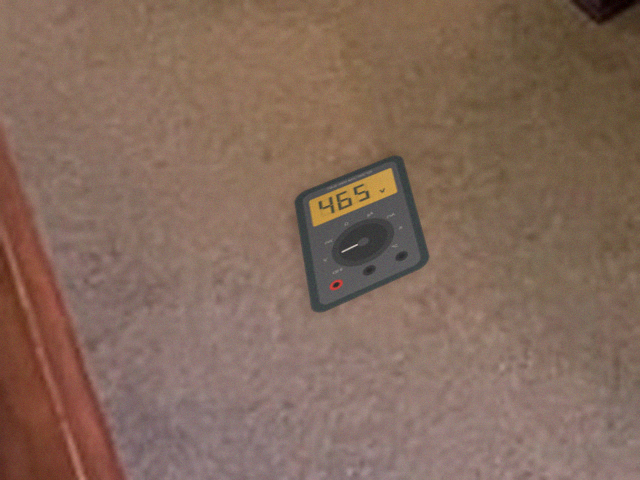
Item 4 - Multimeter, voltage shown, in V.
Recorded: 465 V
